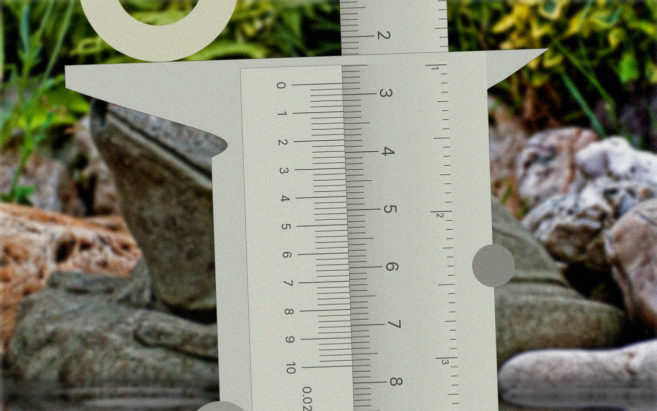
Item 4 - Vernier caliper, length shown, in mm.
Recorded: 28.0 mm
